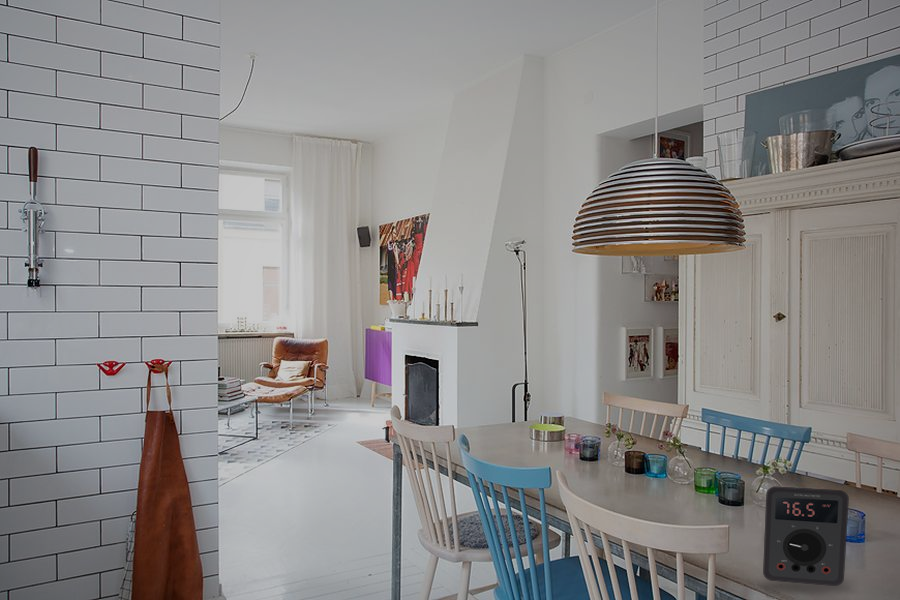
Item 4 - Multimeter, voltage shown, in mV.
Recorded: 76.5 mV
